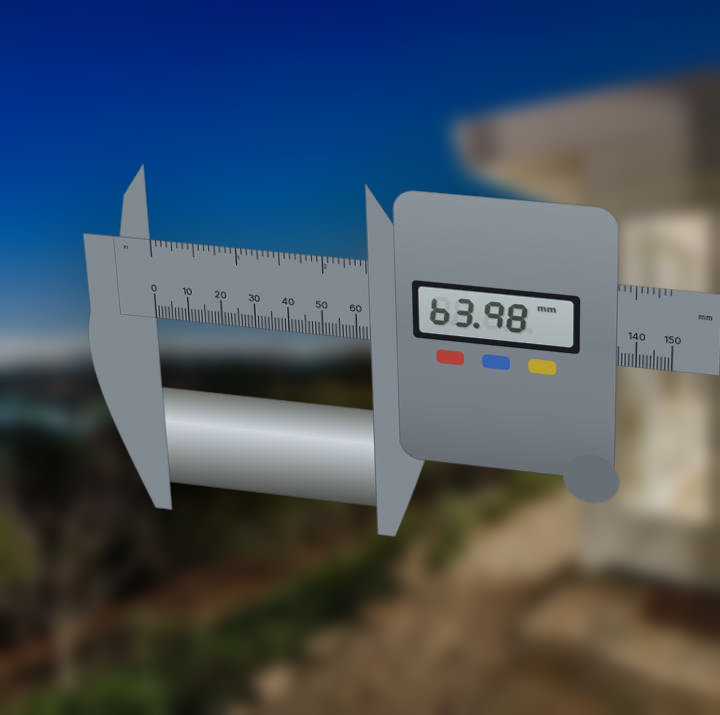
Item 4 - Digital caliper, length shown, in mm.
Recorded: 63.98 mm
